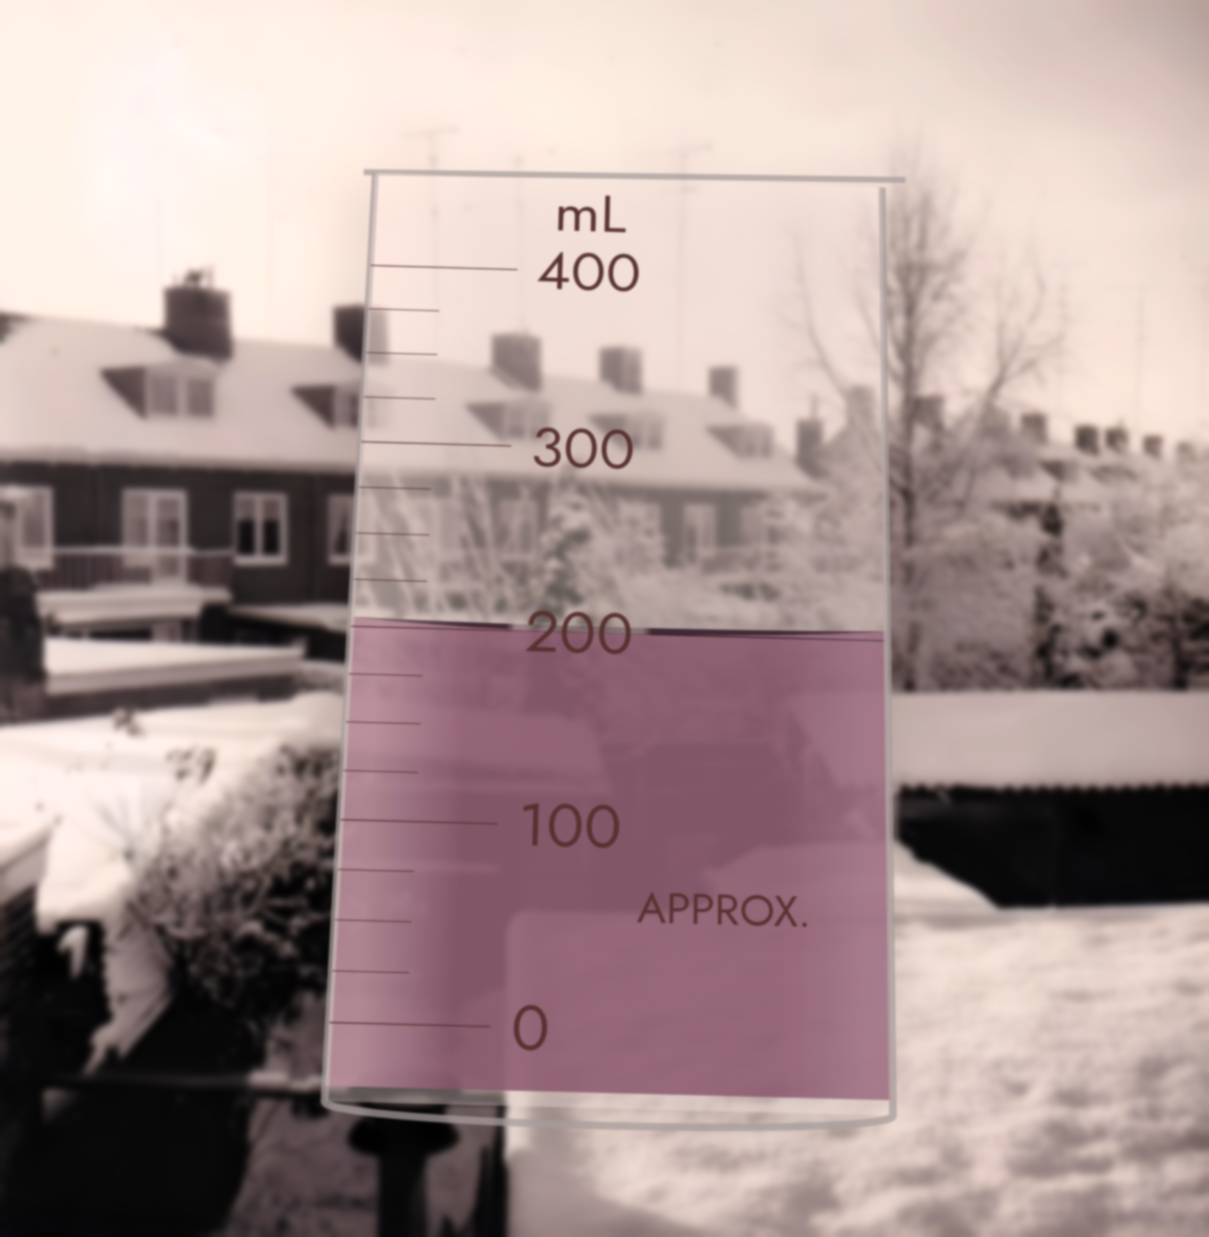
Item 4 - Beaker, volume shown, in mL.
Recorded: 200 mL
